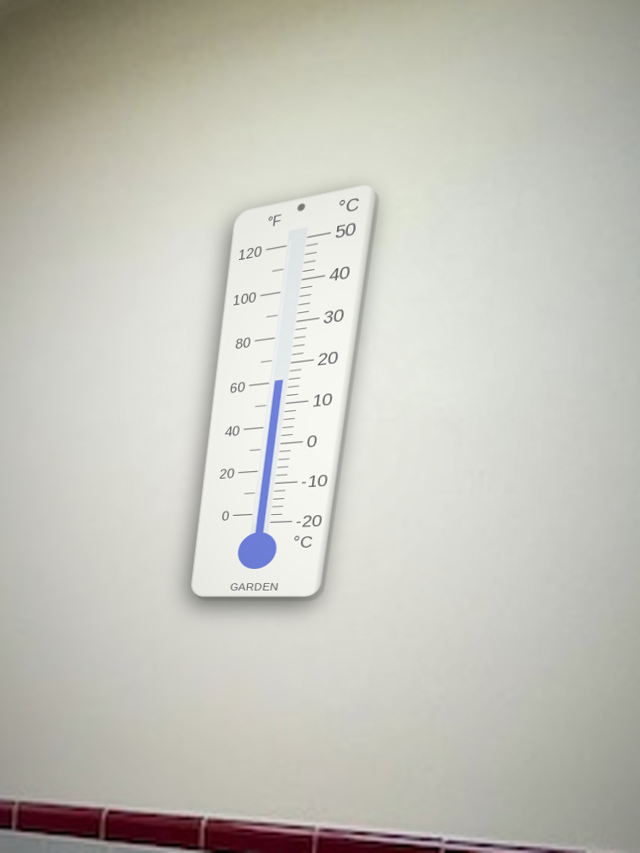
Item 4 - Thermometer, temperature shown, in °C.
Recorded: 16 °C
